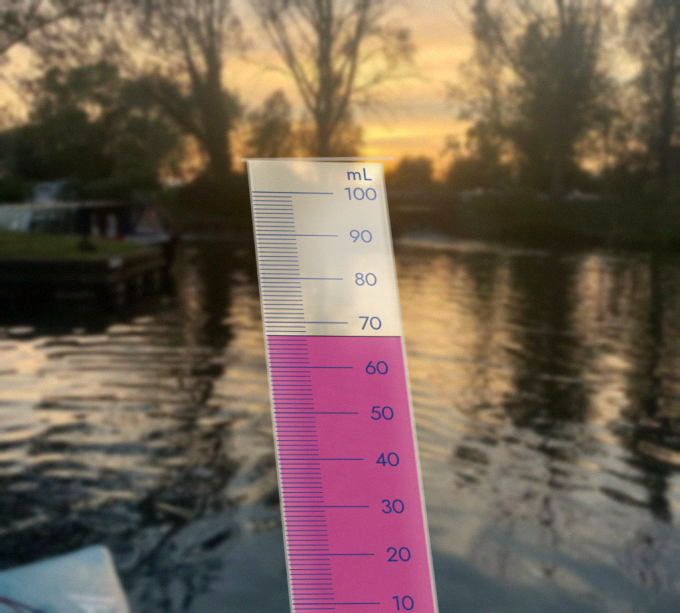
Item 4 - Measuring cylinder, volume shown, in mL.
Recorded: 67 mL
